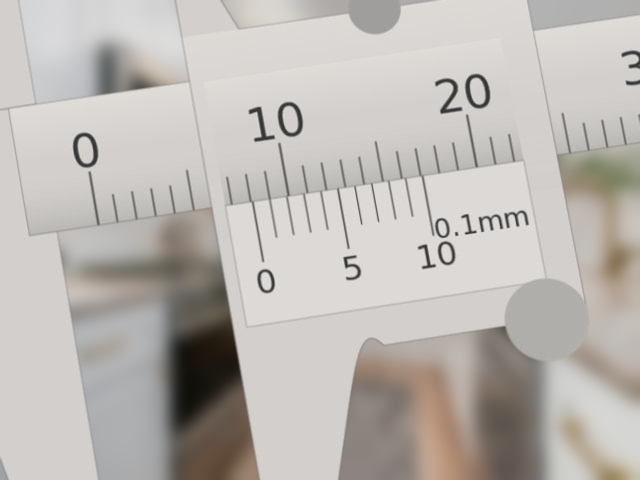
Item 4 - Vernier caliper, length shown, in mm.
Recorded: 8.1 mm
